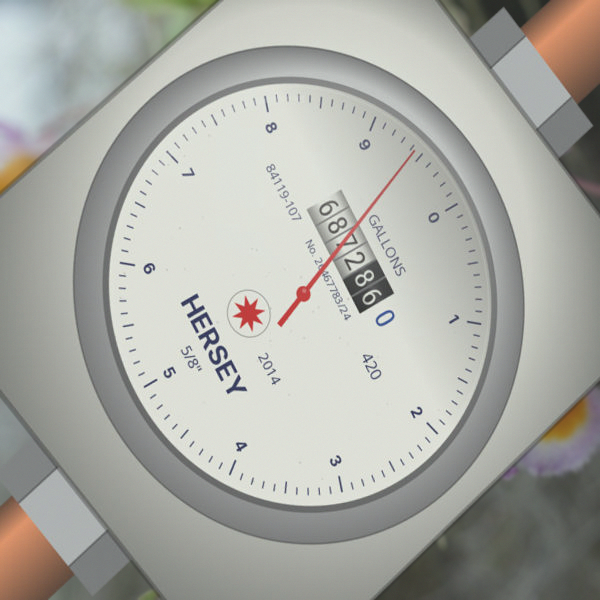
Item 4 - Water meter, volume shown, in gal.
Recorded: 6872859.4 gal
